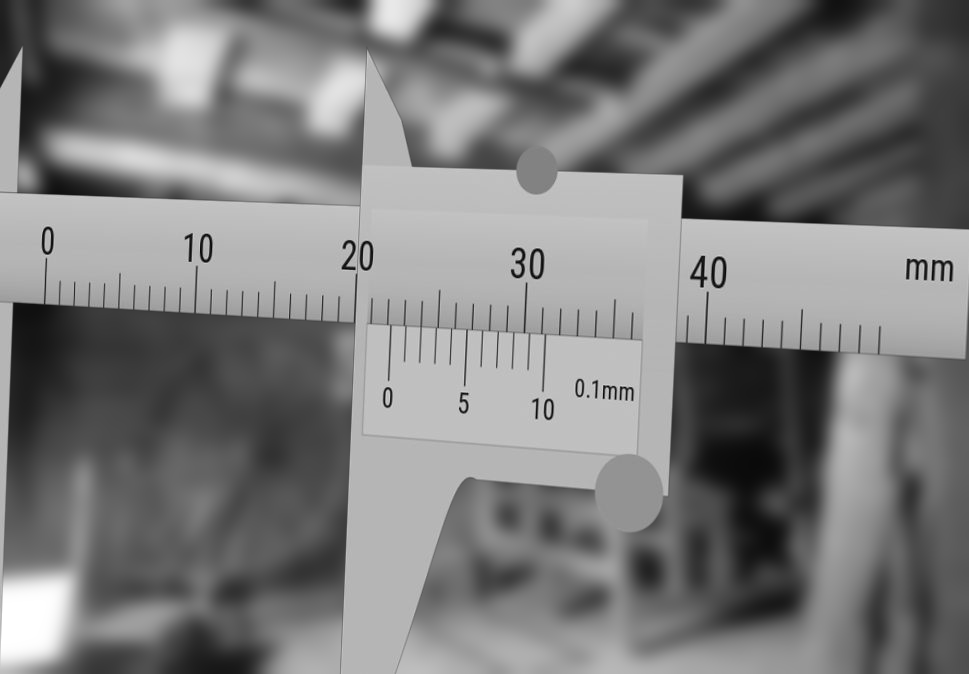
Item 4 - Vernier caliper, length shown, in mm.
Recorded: 22.2 mm
